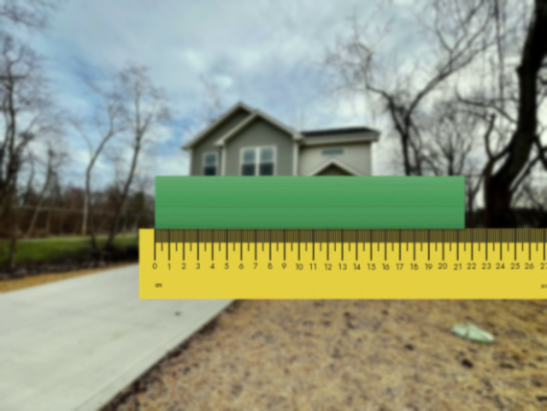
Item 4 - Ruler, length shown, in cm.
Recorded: 21.5 cm
